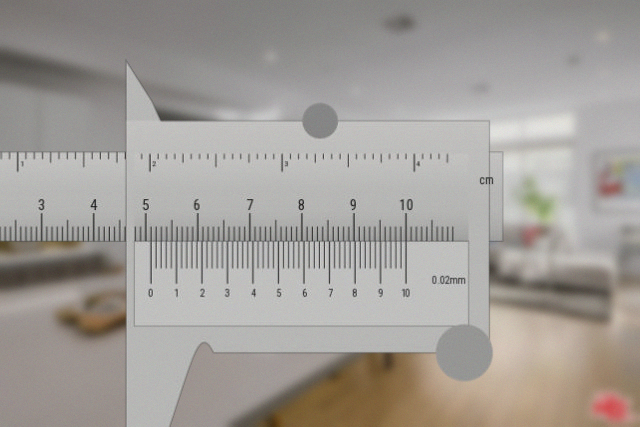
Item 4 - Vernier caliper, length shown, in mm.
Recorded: 51.0 mm
